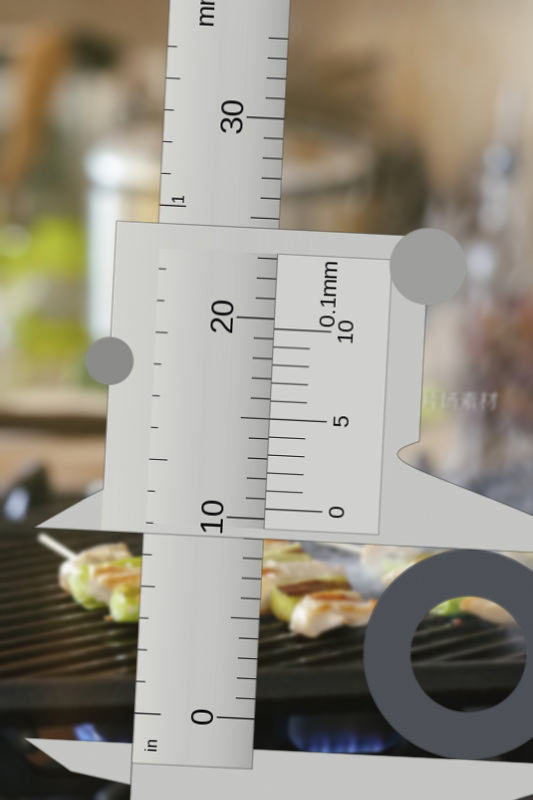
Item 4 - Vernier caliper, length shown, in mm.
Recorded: 10.5 mm
